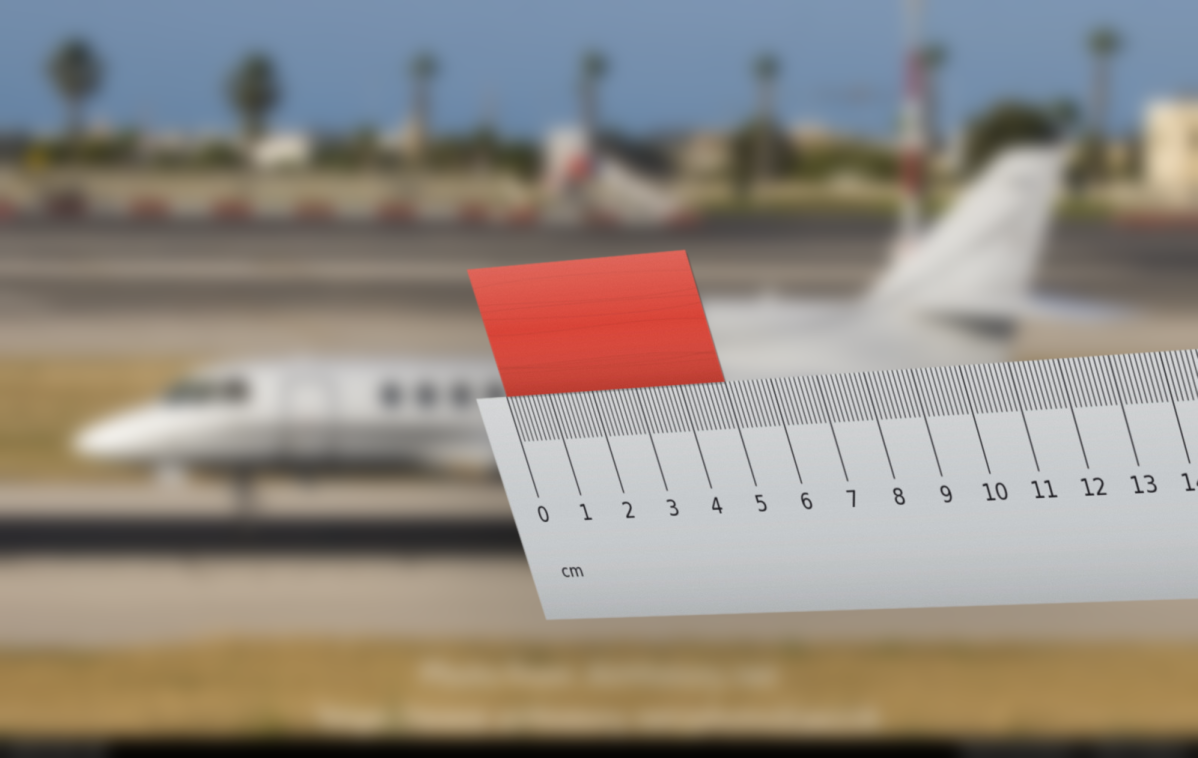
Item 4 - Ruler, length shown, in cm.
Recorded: 5 cm
